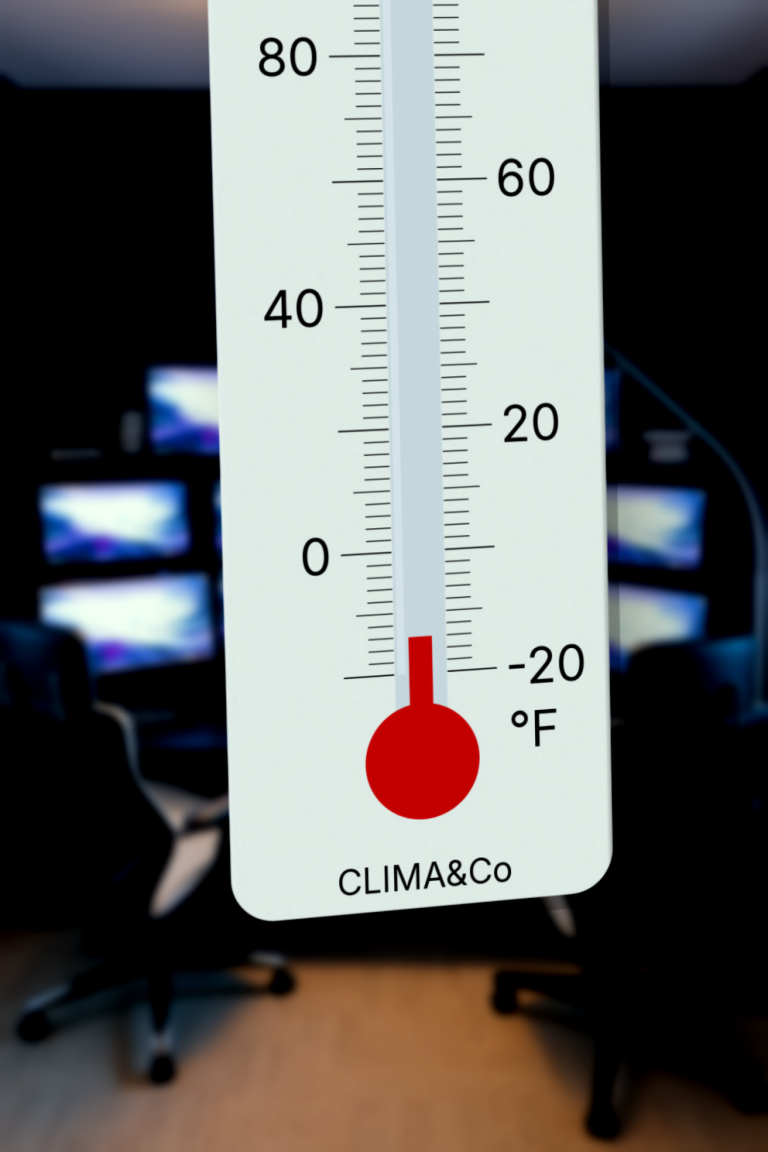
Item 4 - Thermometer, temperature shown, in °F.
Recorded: -14 °F
